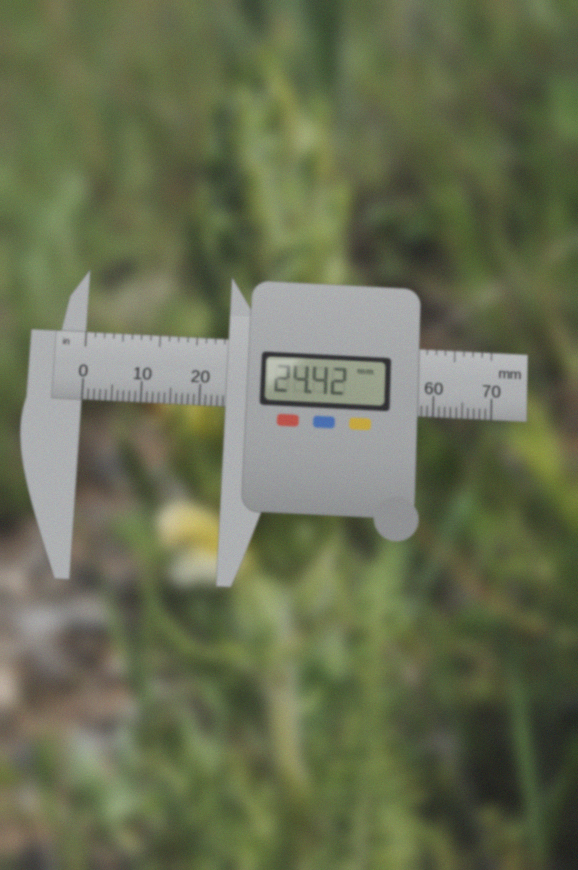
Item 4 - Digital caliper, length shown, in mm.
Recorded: 24.42 mm
